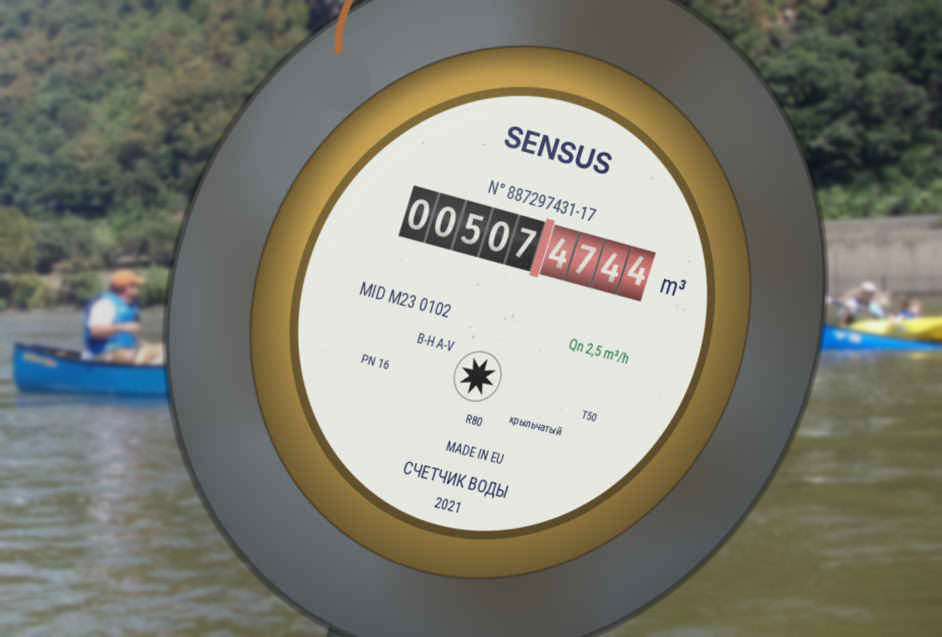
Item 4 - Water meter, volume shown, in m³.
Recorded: 507.4744 m³
